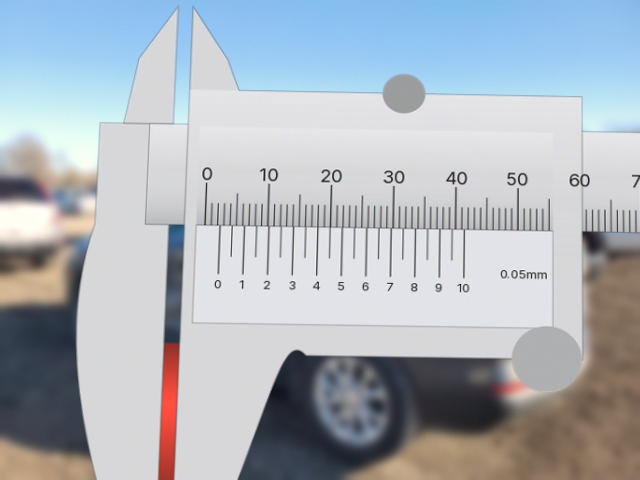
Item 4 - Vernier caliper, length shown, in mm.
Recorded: 2.4 mm
